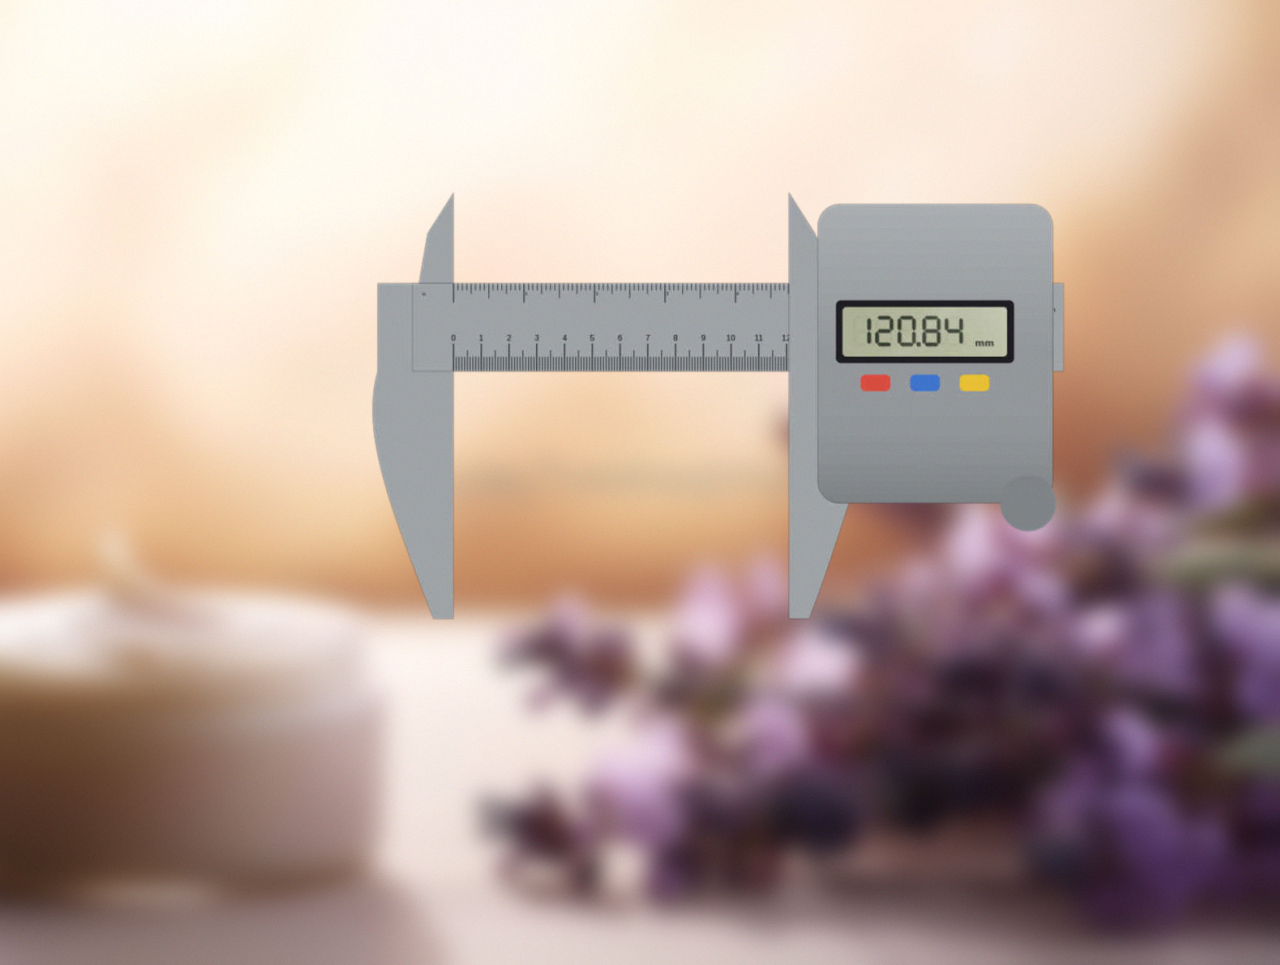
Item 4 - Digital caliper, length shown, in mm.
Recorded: 120.84 mm
